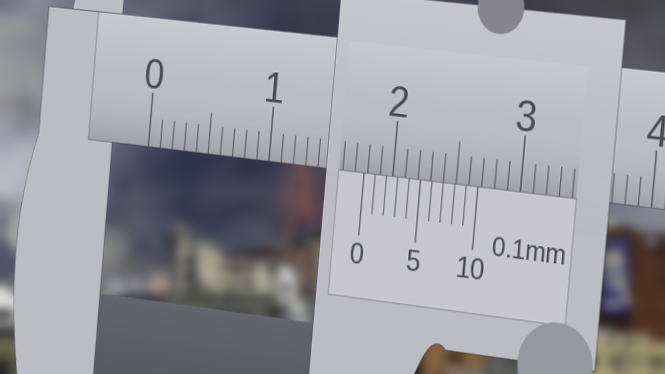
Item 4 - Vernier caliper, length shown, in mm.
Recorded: 17.7 mm
